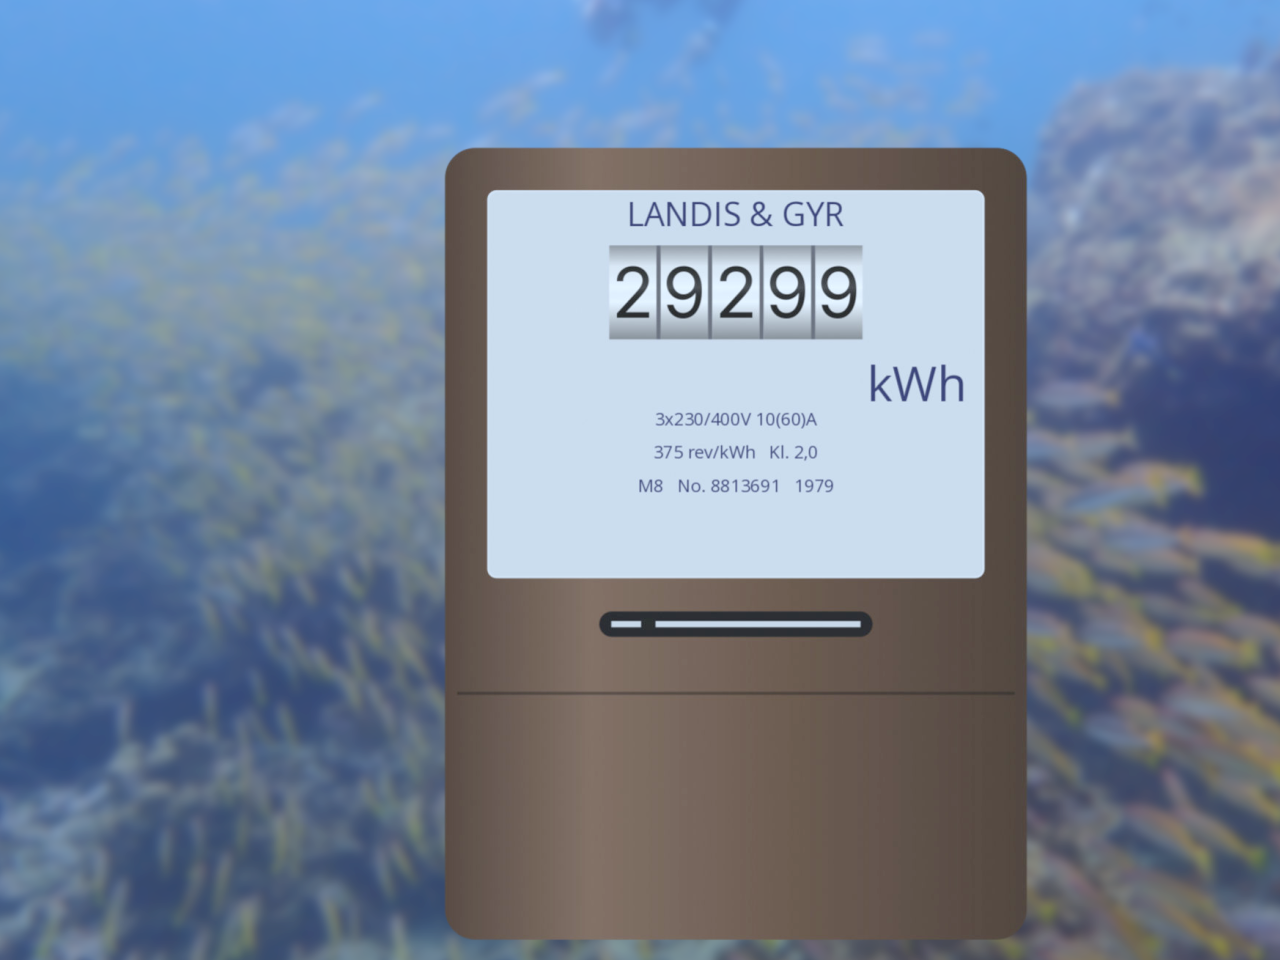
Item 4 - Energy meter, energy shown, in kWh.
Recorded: 29299 kWh
